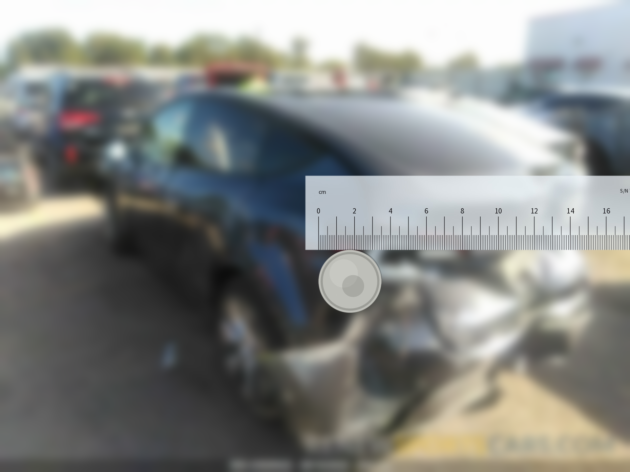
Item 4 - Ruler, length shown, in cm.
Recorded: 3.5 cm
